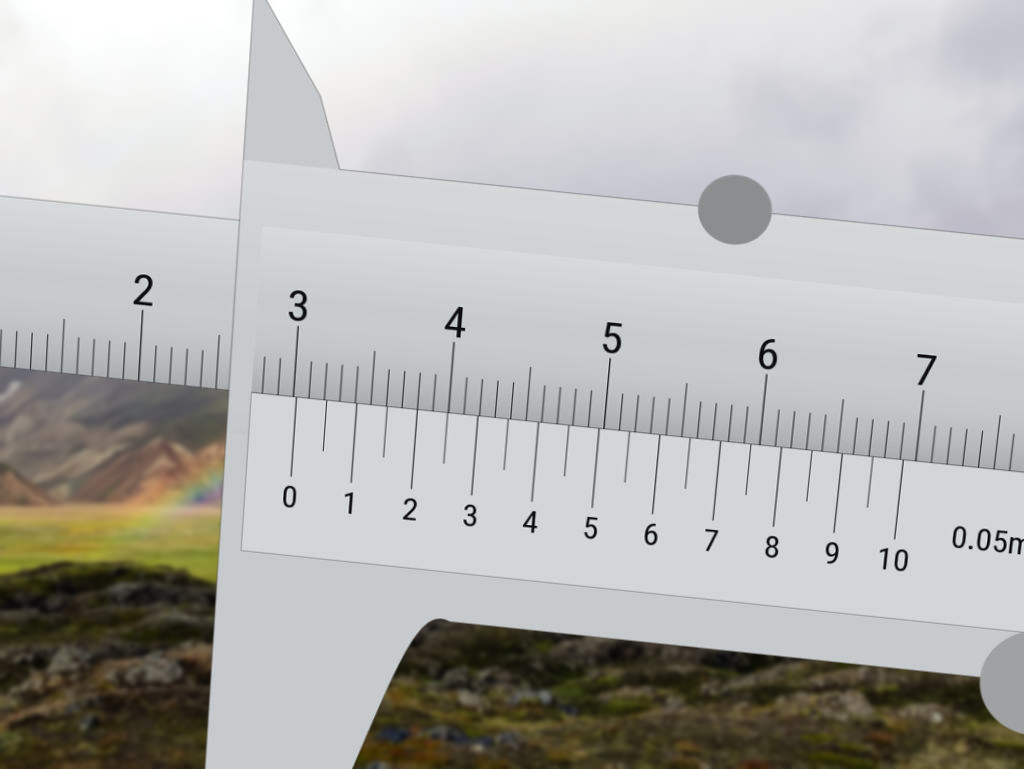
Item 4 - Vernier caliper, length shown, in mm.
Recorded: 30.2 mm
